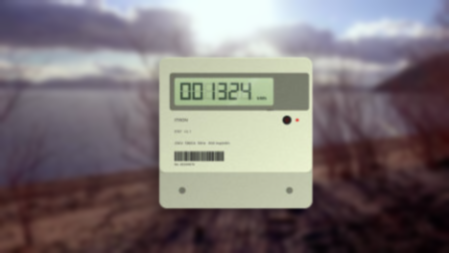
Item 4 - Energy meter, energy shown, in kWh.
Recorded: 1324 kWh
